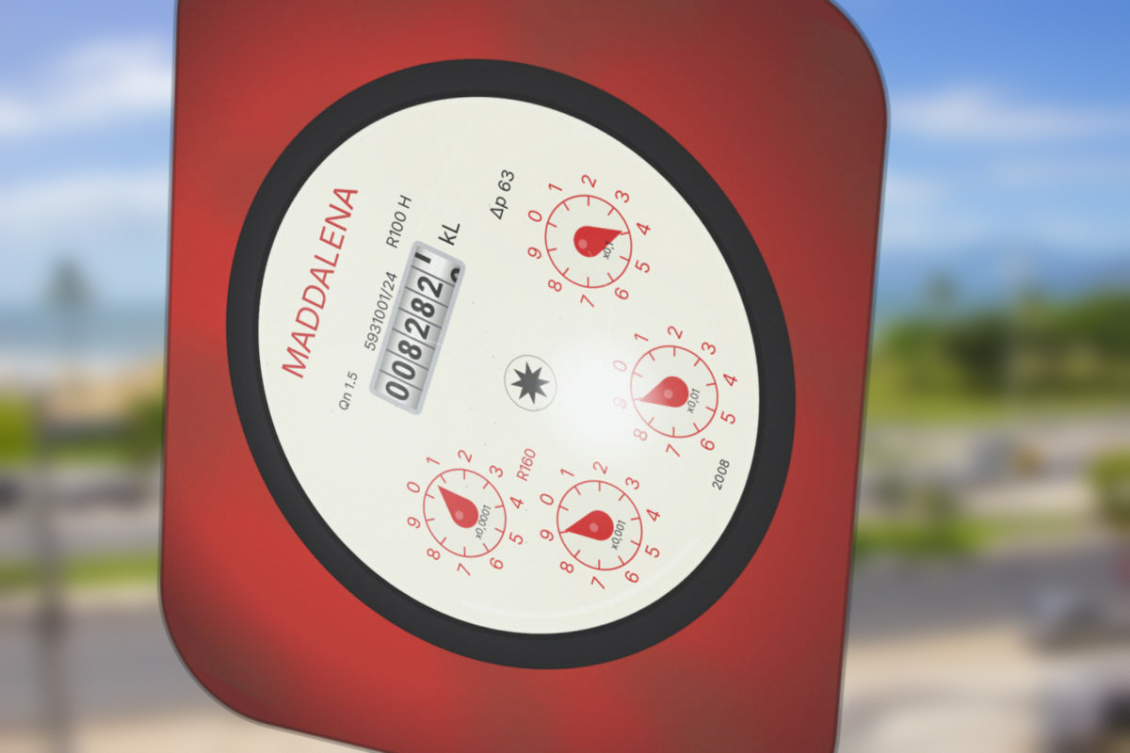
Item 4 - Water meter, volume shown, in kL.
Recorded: 82821.3890 kL
